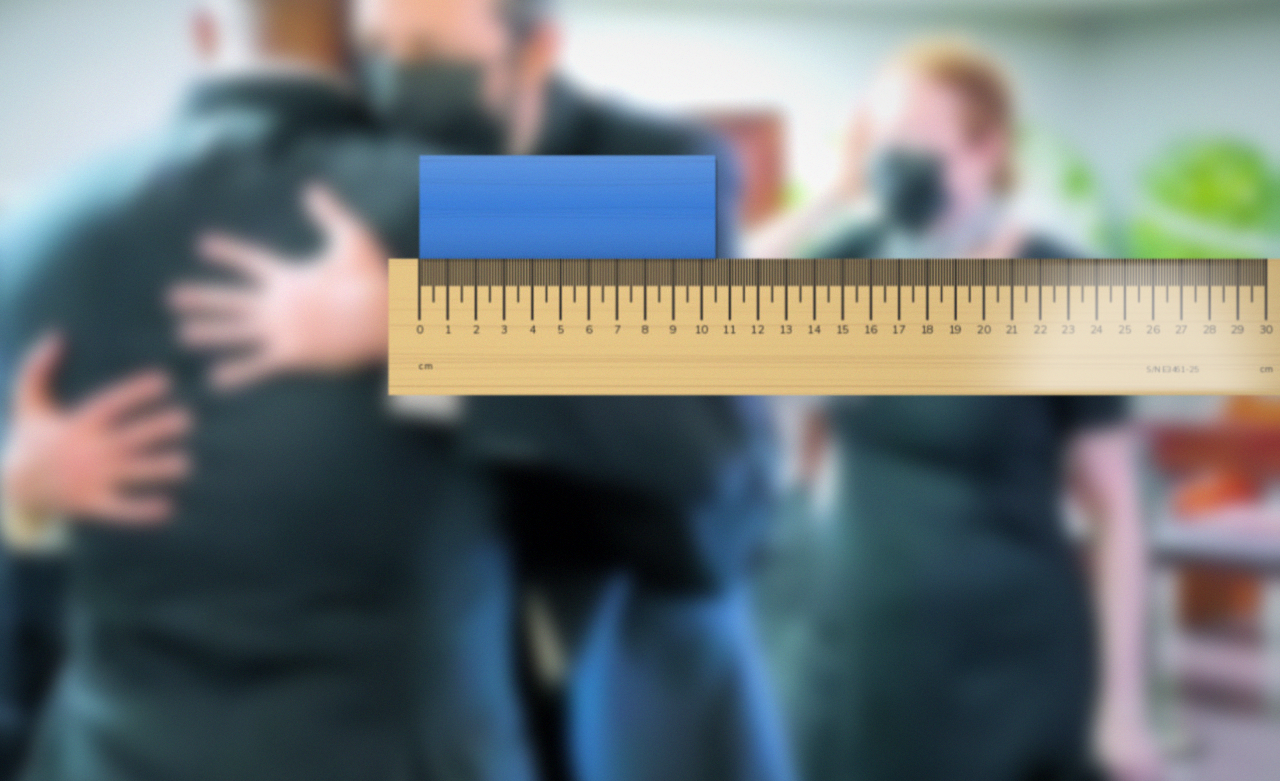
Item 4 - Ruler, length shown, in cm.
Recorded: 10.5 cm
